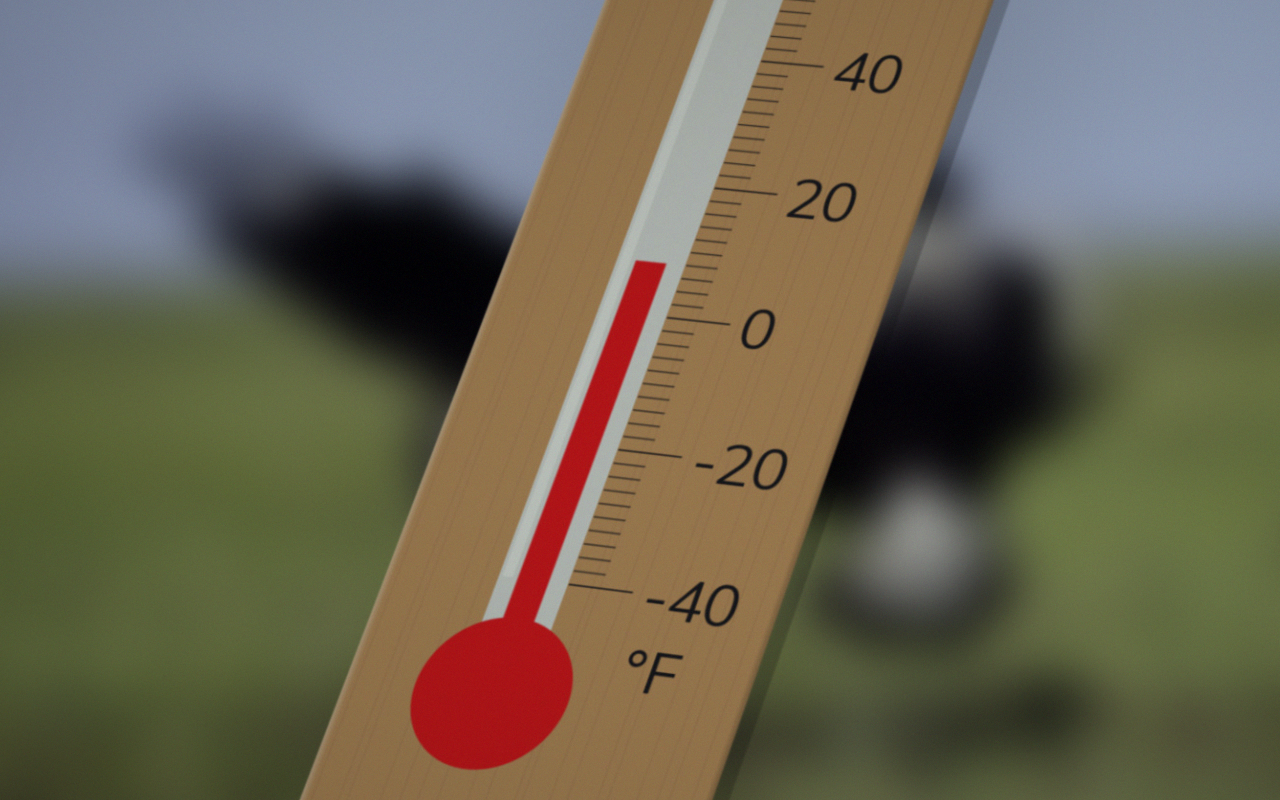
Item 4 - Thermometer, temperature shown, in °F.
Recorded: 8 °F
